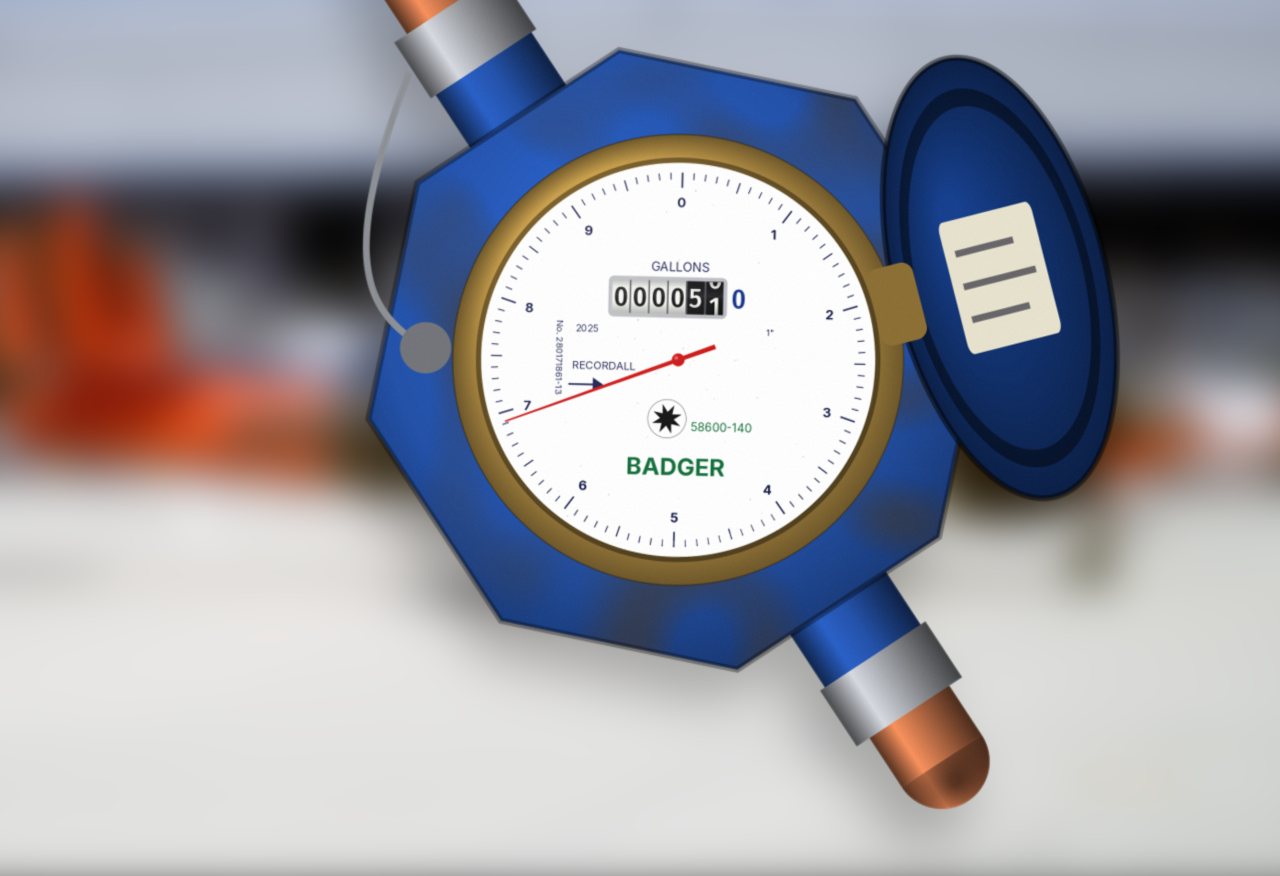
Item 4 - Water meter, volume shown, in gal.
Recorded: 506.9 gal
